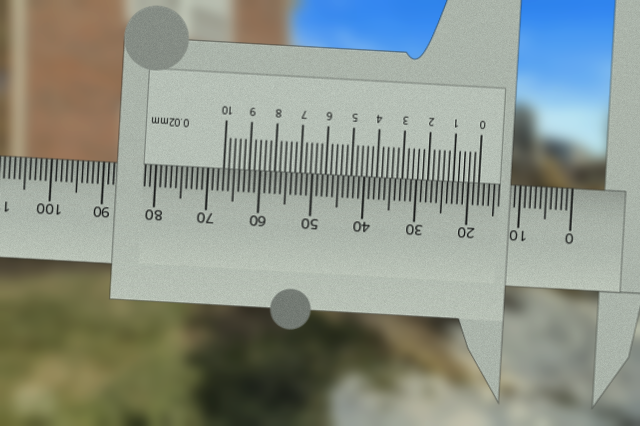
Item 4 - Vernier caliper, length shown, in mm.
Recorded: 18.0 mm
